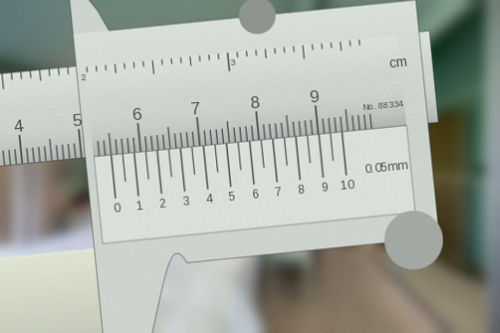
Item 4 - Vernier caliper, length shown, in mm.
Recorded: 55.0 mm
